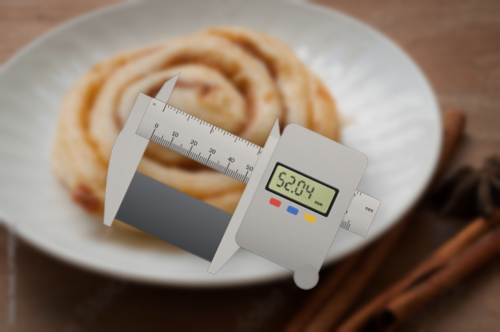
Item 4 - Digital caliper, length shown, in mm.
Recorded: 52.04 mm
